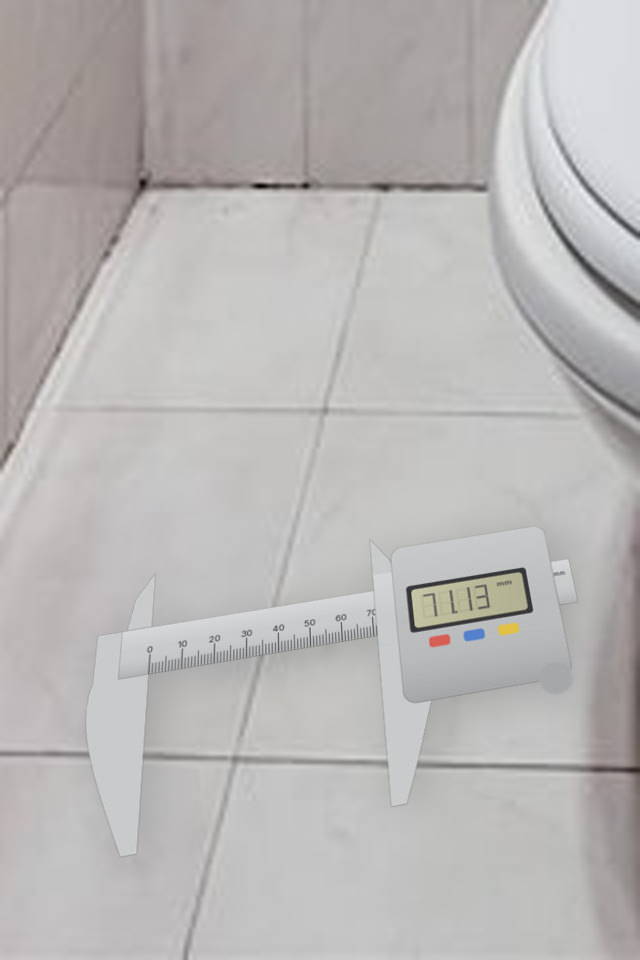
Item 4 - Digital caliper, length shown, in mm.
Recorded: 71.13 mm
